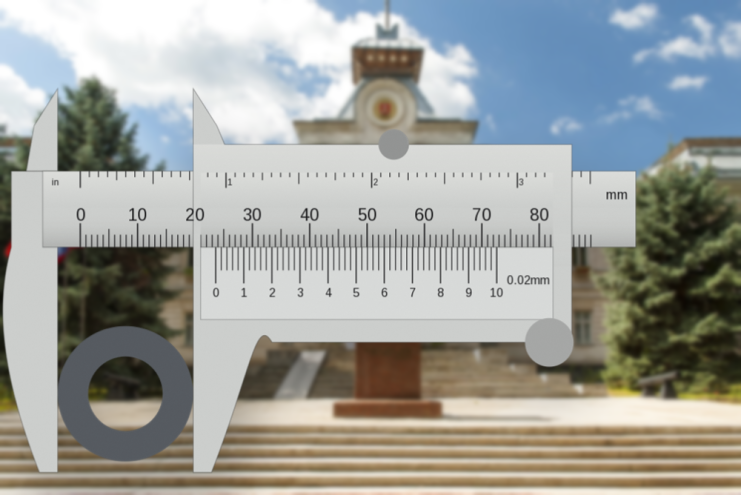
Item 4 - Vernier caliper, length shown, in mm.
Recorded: 23.6 mm
